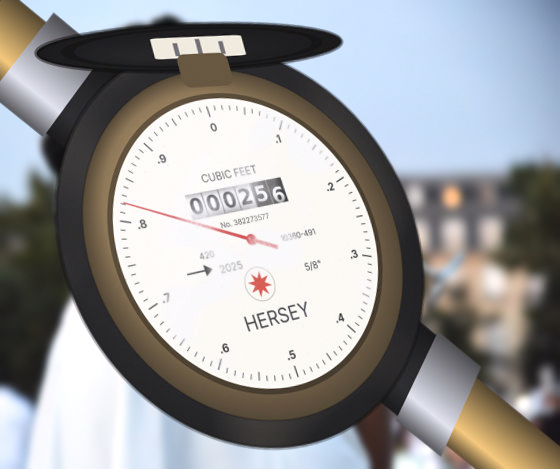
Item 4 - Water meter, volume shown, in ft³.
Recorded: 255.82 ft³
